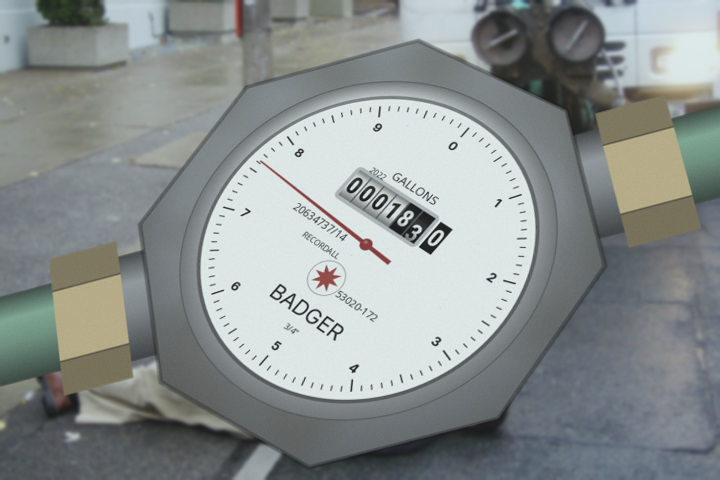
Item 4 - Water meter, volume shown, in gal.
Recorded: 1827.6 gal
